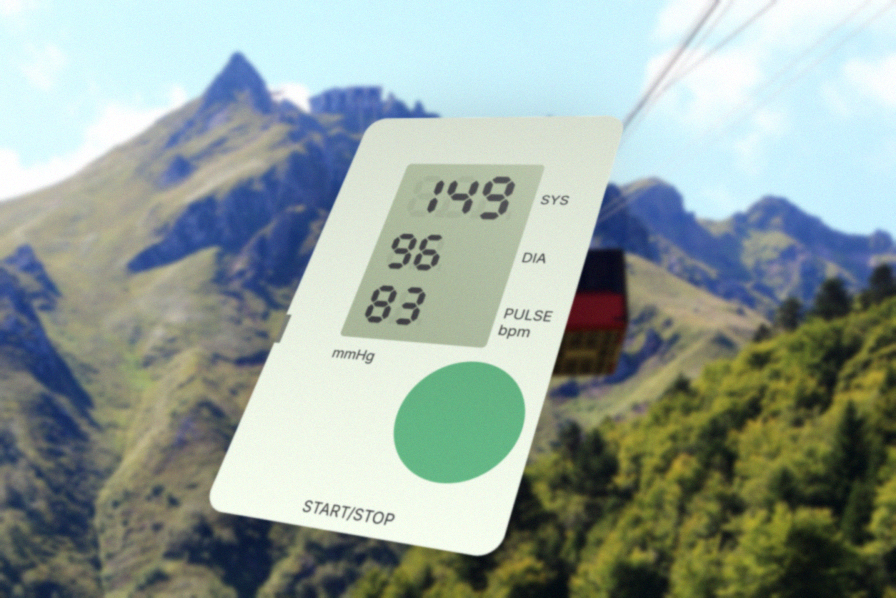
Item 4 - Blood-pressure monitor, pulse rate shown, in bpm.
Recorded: 83 bpm
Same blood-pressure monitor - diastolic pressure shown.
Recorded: 96 mmHg
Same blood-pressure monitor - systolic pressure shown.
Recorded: 149 mmHg
